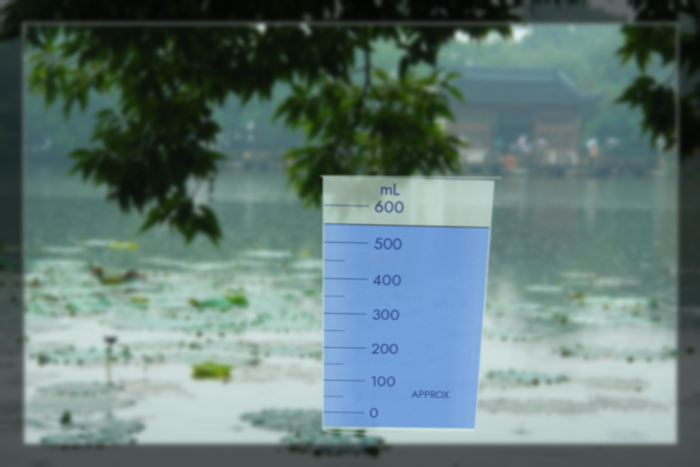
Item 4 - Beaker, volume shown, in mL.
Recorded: 550 mL
